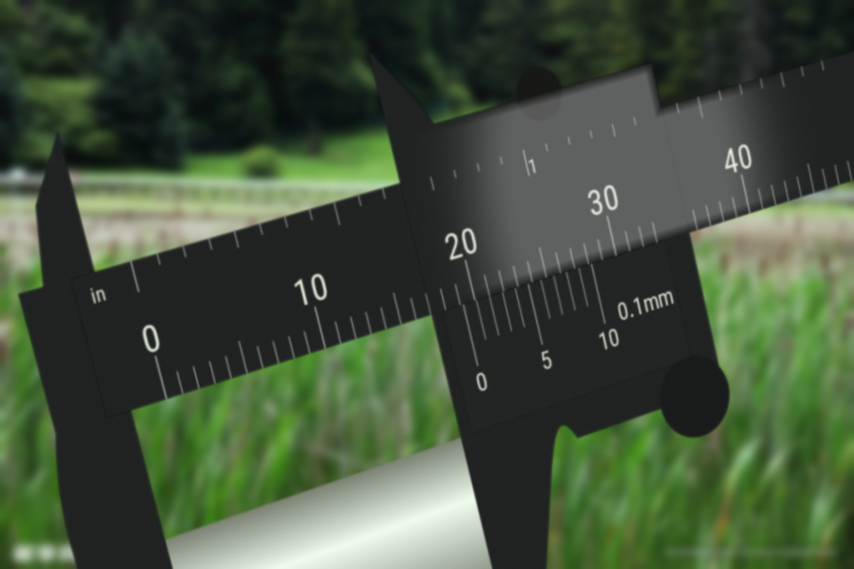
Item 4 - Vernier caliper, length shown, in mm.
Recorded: 19.2 mm
